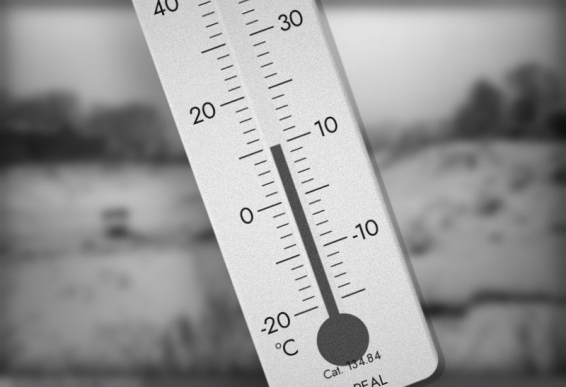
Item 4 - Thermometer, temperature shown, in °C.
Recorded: 10 °C
